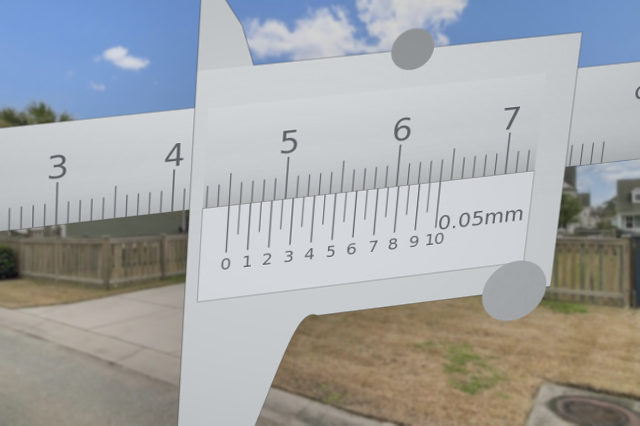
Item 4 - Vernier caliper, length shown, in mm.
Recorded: 45.0 mm
